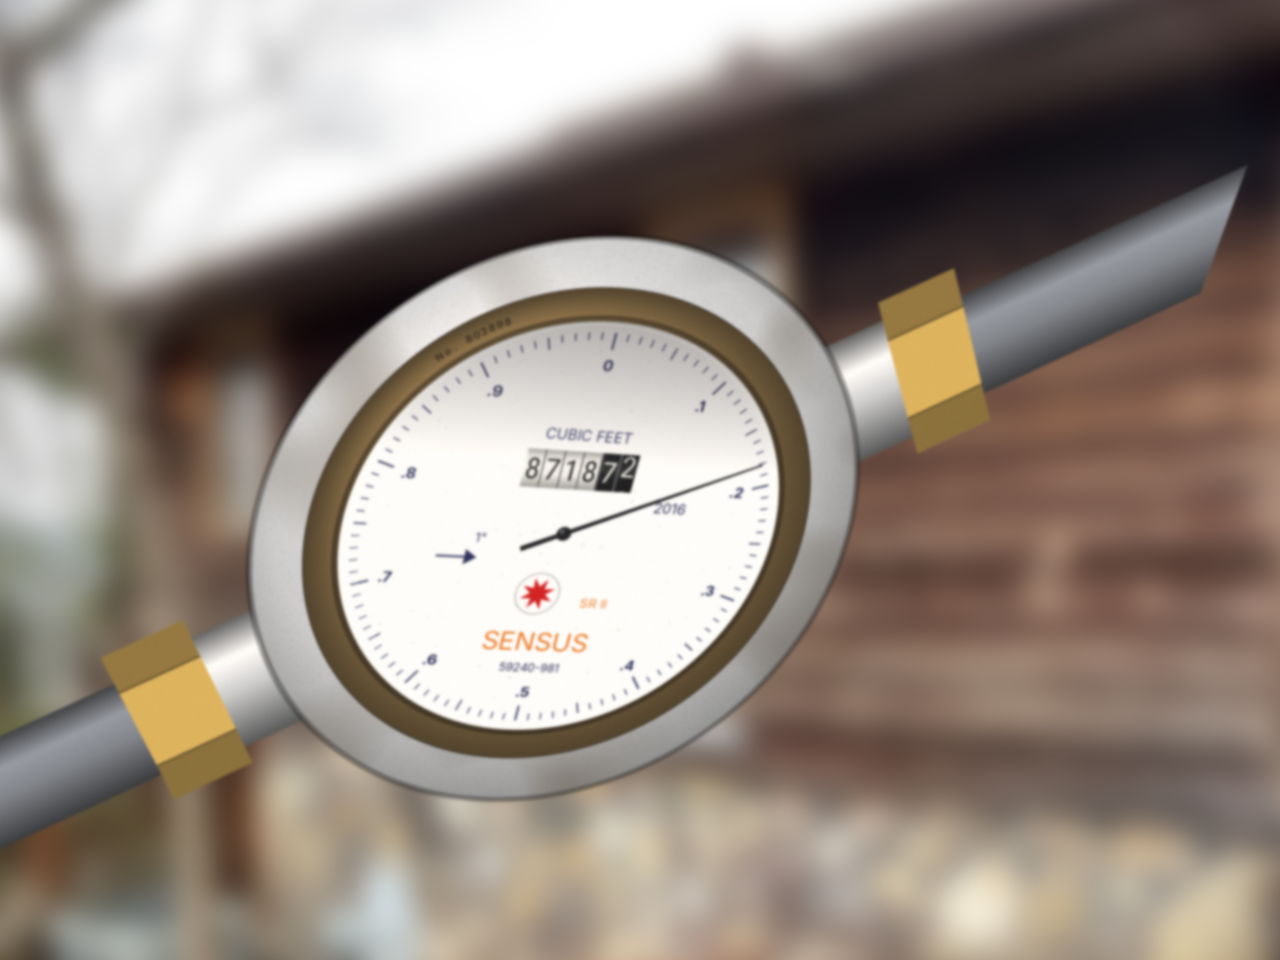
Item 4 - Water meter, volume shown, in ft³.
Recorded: 871872.18 ft³
